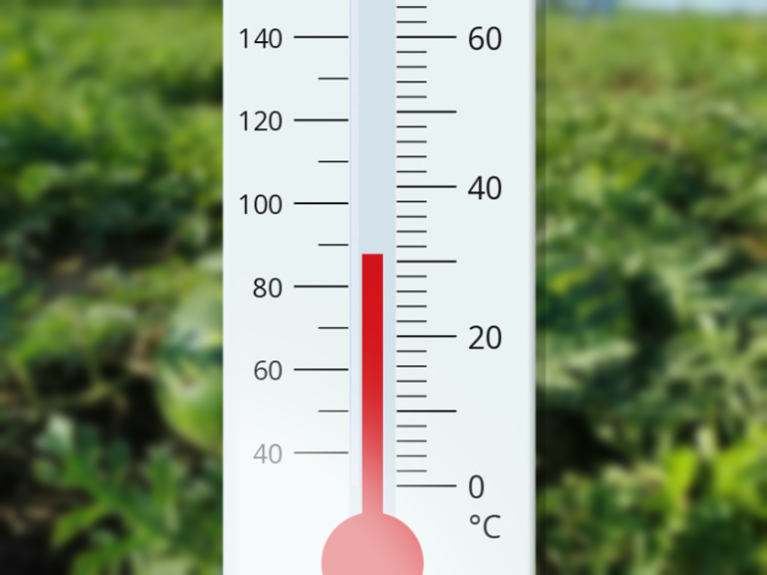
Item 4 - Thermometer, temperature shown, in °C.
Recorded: 31 °C
